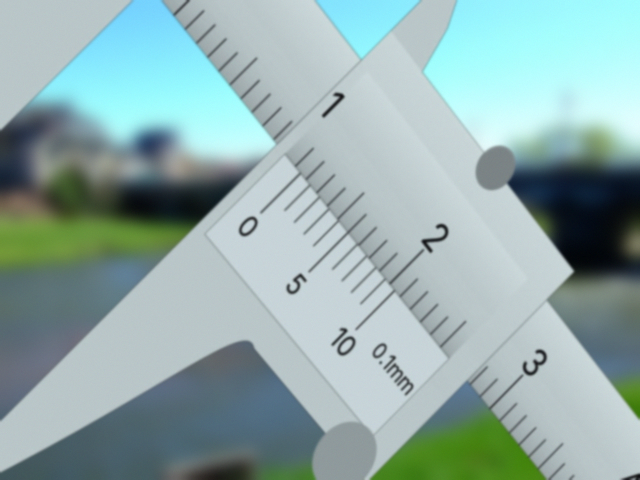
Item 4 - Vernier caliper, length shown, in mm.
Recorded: 11.5 mm
